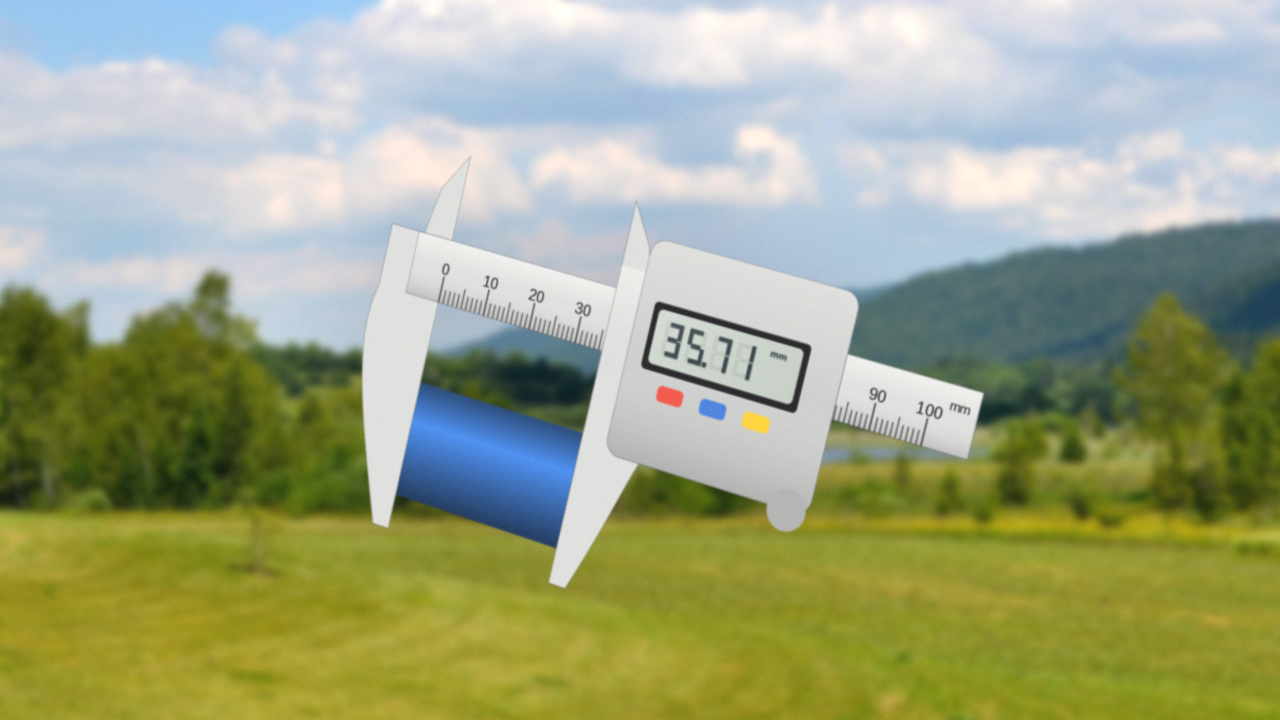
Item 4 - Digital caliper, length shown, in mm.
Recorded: 35.71 mm
